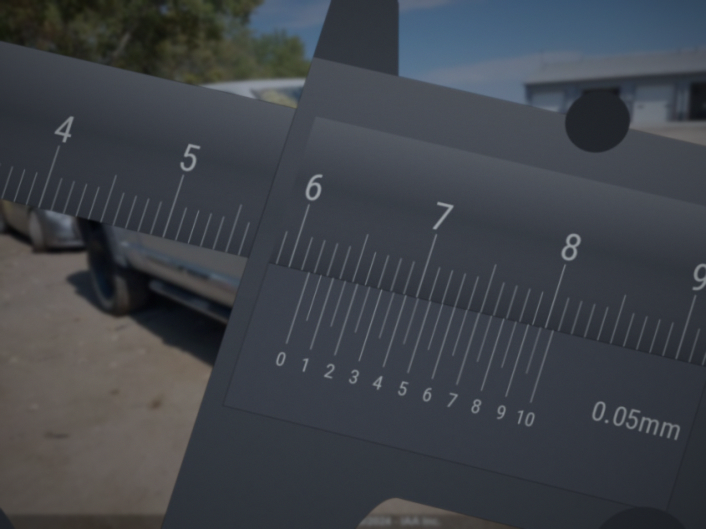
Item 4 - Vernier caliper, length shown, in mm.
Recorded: 61.6 mm
